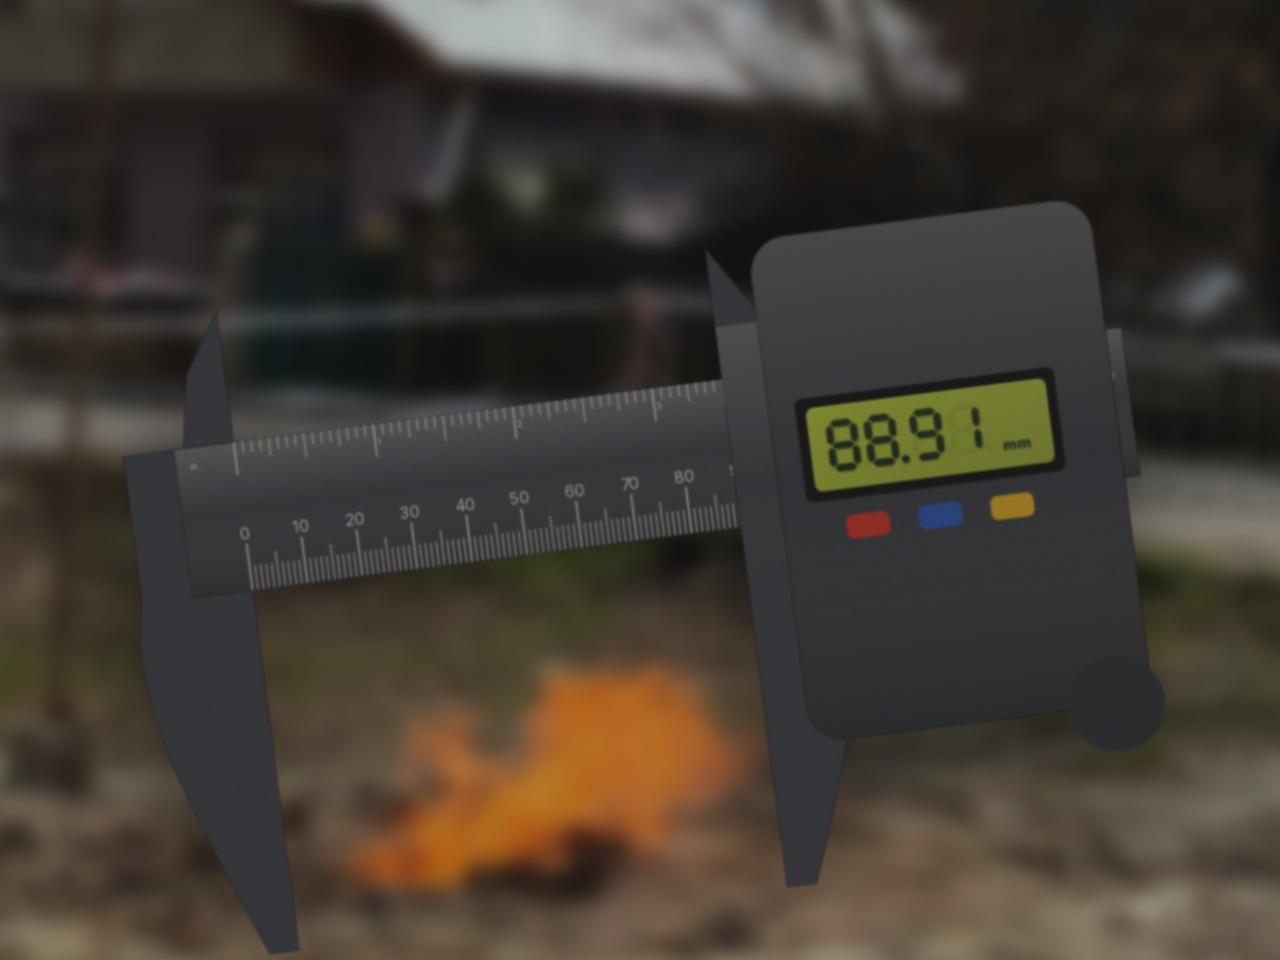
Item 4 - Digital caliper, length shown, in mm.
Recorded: 88.91 mm
